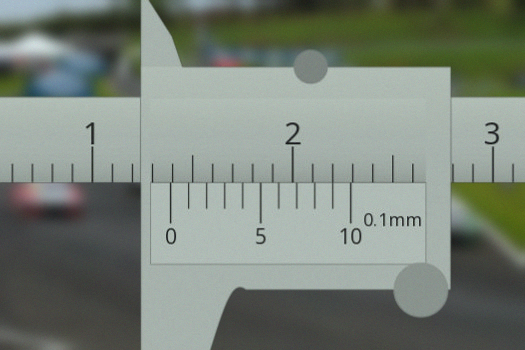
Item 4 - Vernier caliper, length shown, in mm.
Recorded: 13.9 mm
